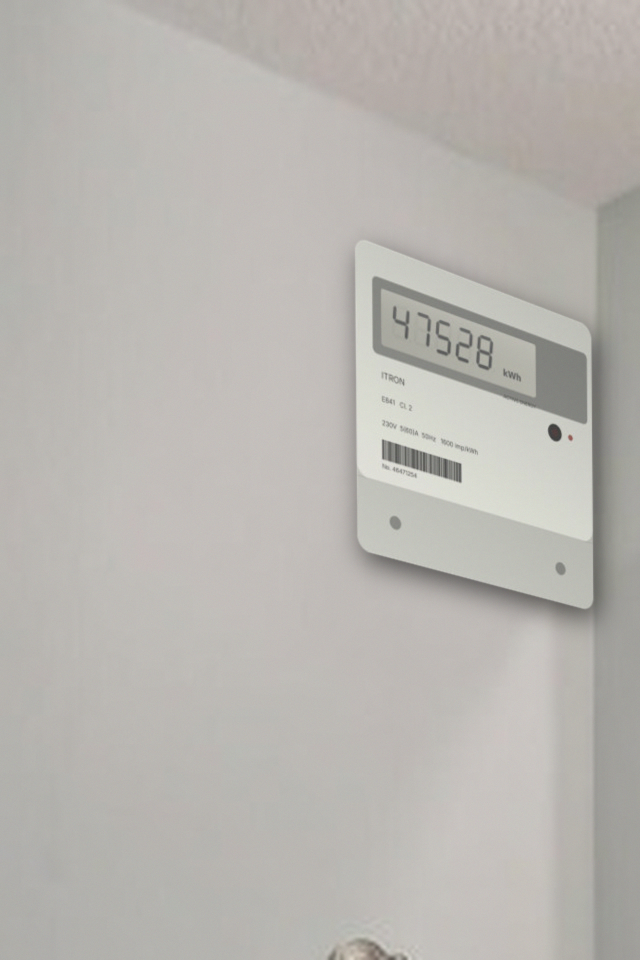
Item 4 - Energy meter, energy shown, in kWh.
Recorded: 47528 kWh
